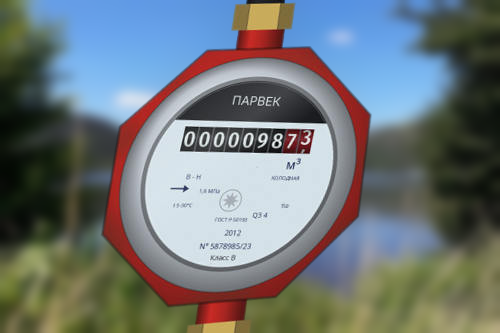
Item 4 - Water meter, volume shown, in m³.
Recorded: 98.73 m³
